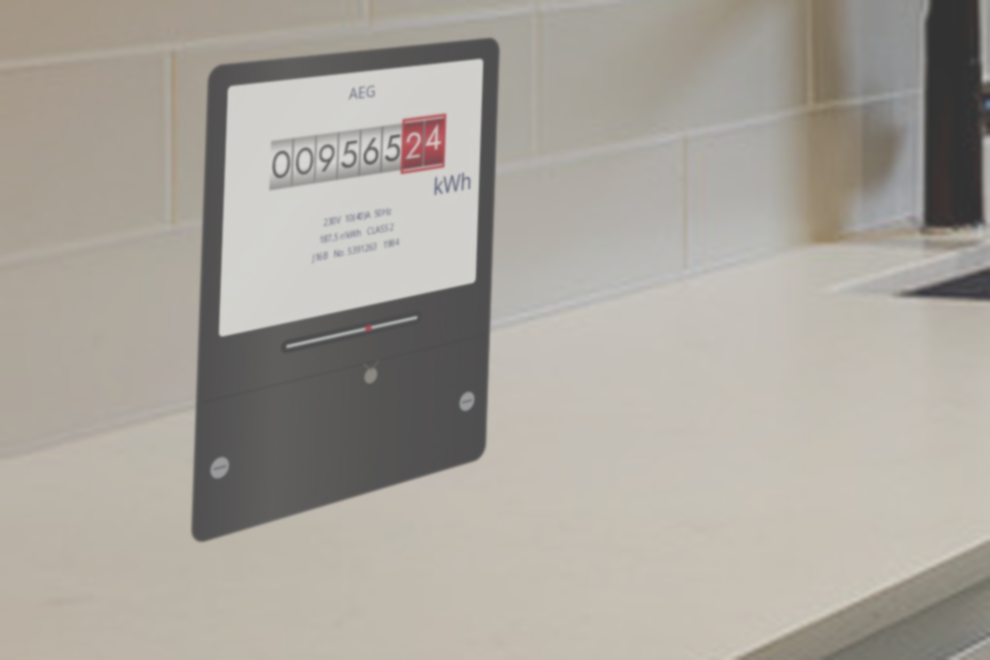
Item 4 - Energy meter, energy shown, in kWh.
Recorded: 9565.24 kWh
